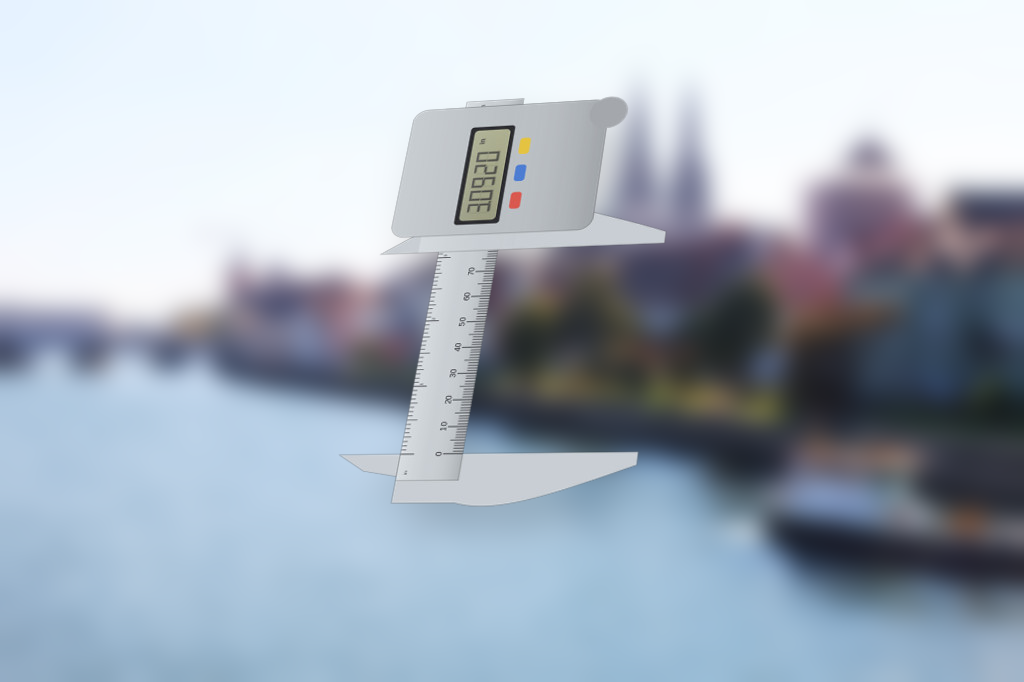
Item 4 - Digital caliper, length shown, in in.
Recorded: 3.0920 in
